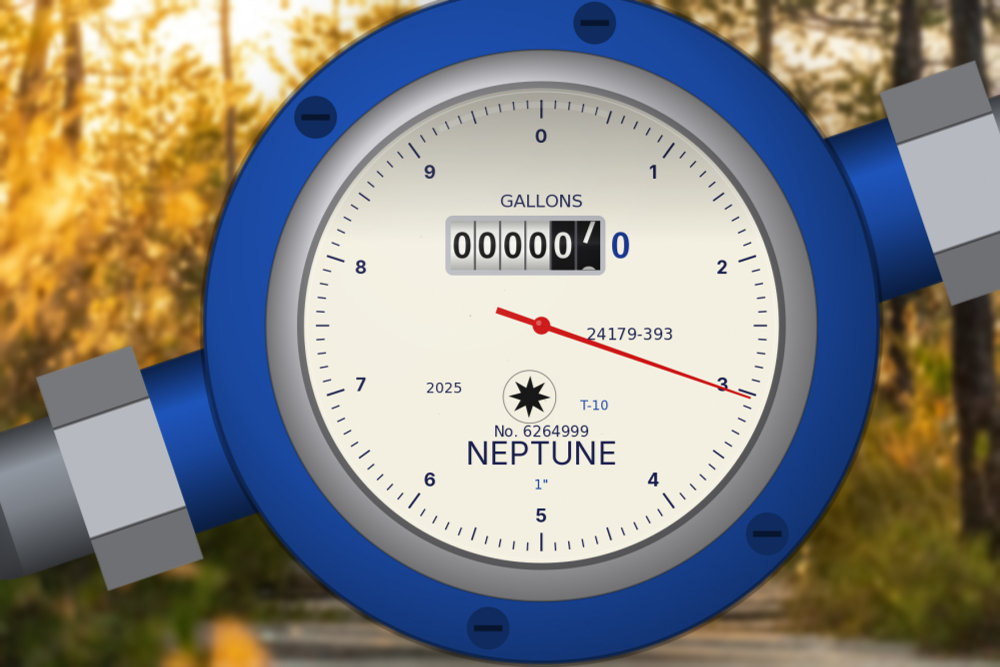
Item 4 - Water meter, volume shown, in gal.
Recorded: 73.0 gal
